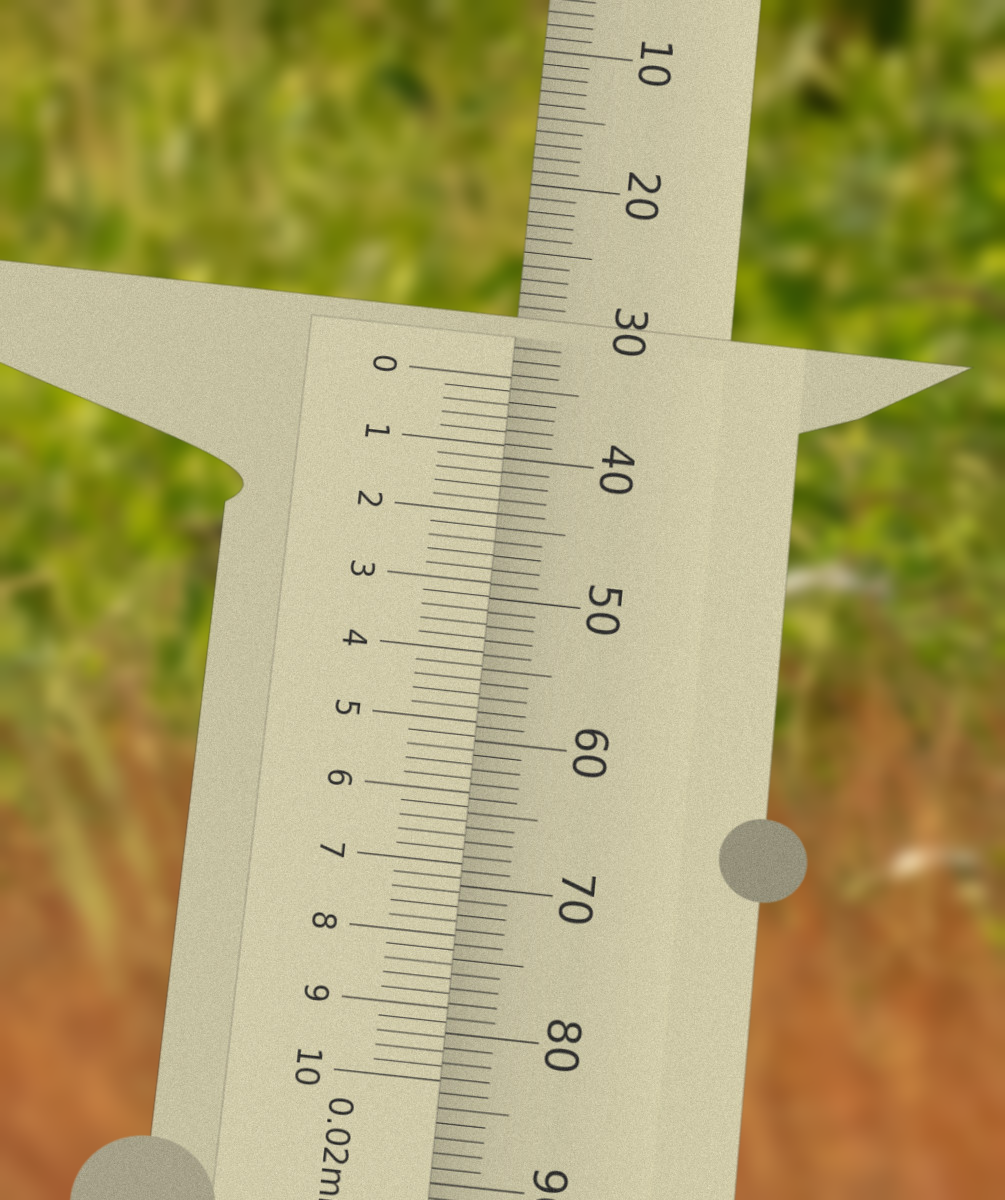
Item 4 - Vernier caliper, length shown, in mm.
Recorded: 34.2 mm
